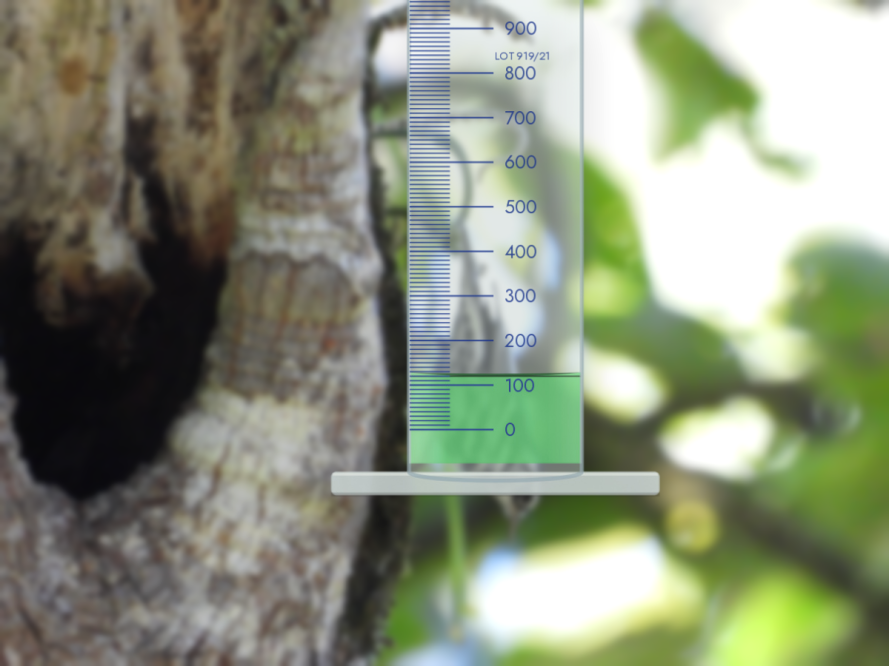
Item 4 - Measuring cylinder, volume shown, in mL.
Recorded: 120 mL
